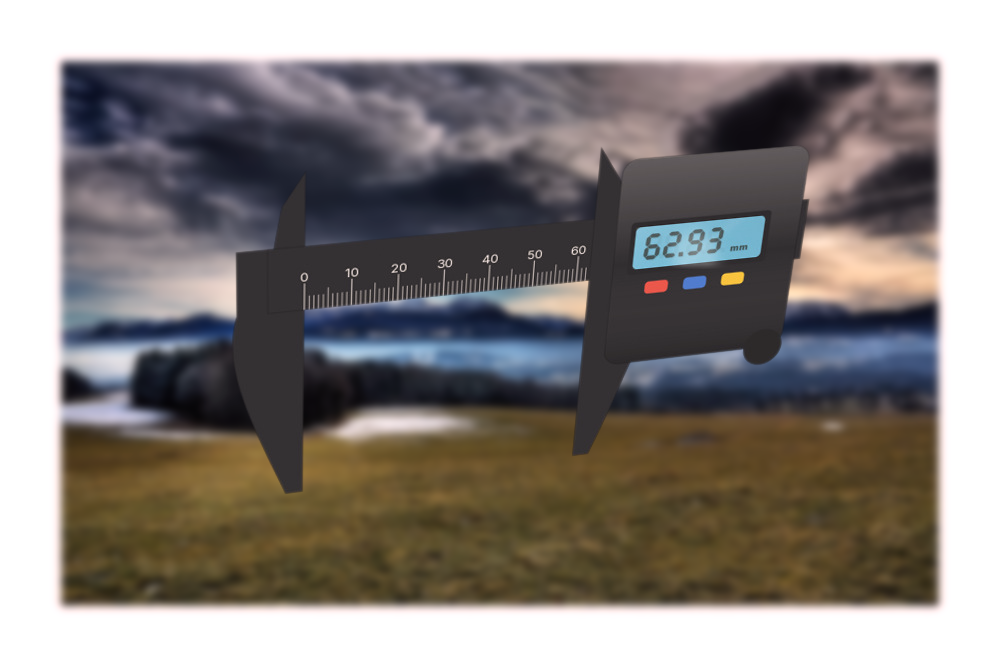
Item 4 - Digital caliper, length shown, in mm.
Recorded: 62.93 mm
